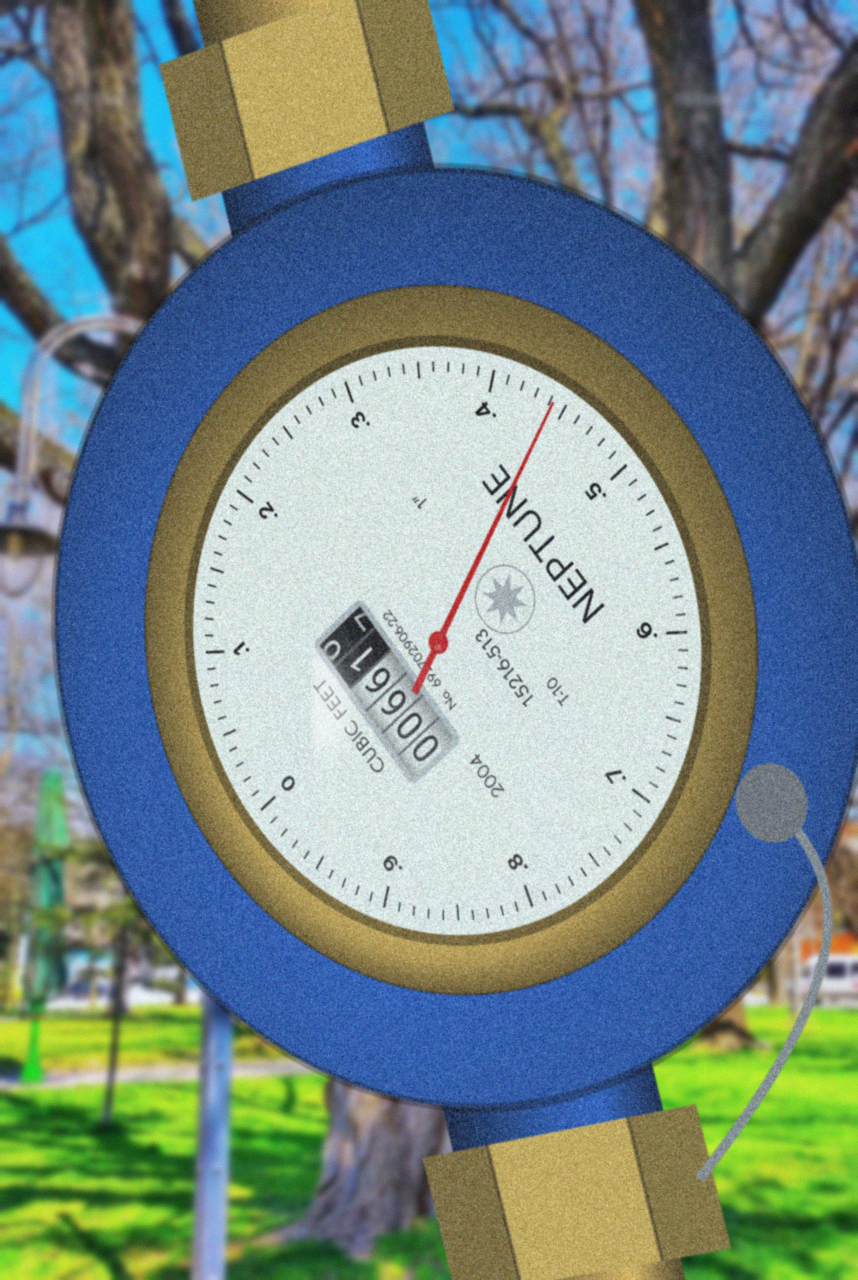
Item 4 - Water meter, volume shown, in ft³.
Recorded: 6616.44 ft³
